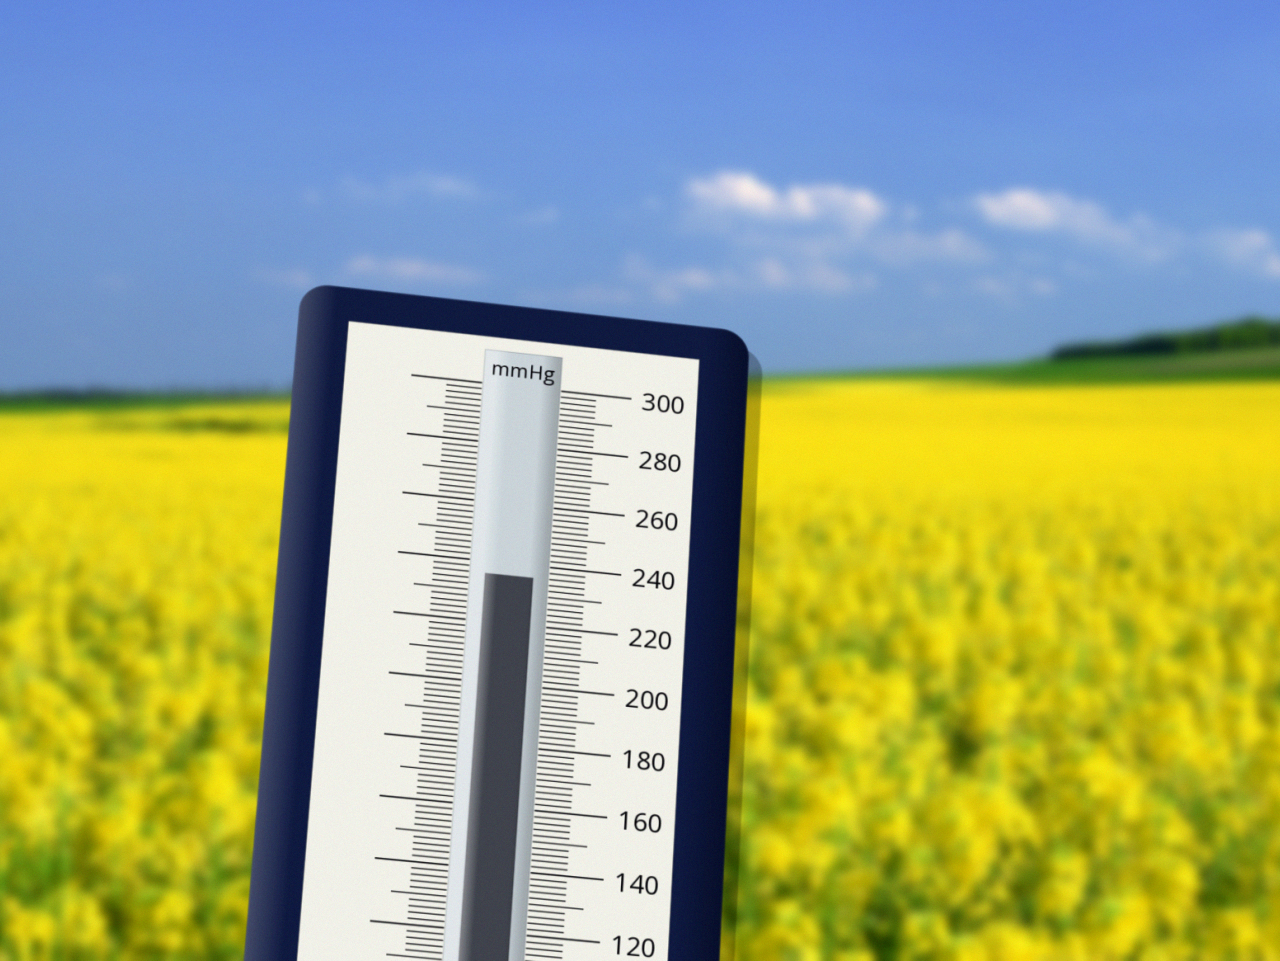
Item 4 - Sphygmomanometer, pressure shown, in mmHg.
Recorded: 236 mmHg
